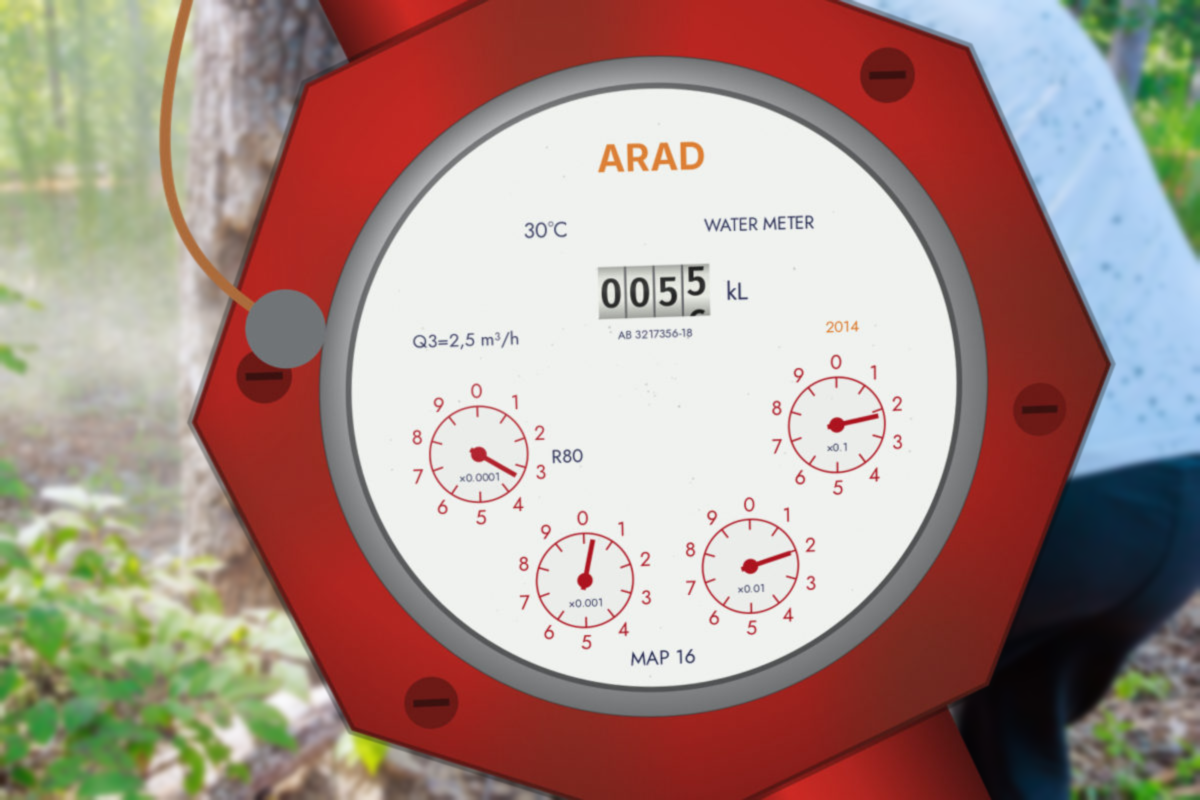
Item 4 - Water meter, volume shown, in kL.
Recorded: 55.2203 kL
